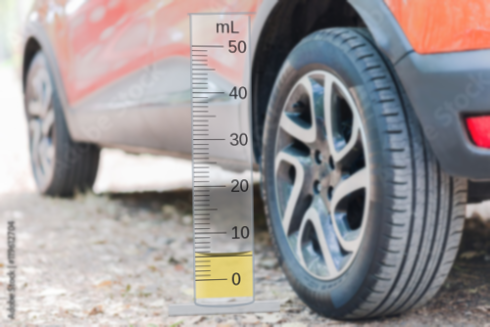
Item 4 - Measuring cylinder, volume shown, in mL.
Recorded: 5 mL
